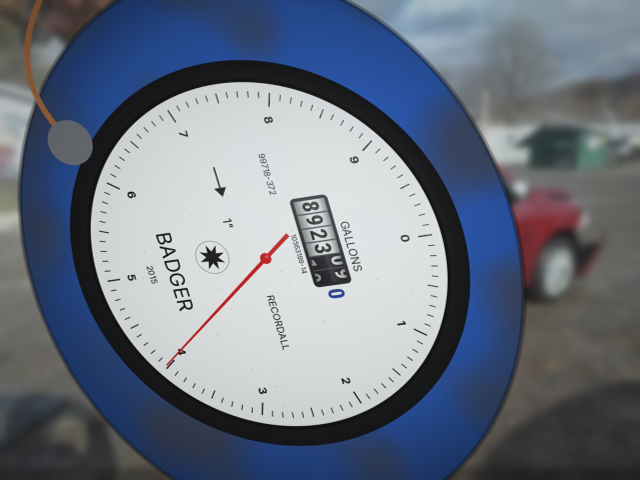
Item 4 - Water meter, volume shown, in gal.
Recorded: 8923094.0 gal
